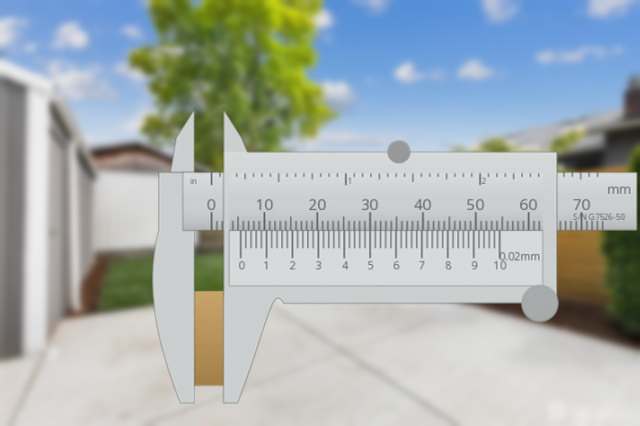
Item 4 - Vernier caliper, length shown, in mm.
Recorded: 5.5 mm
